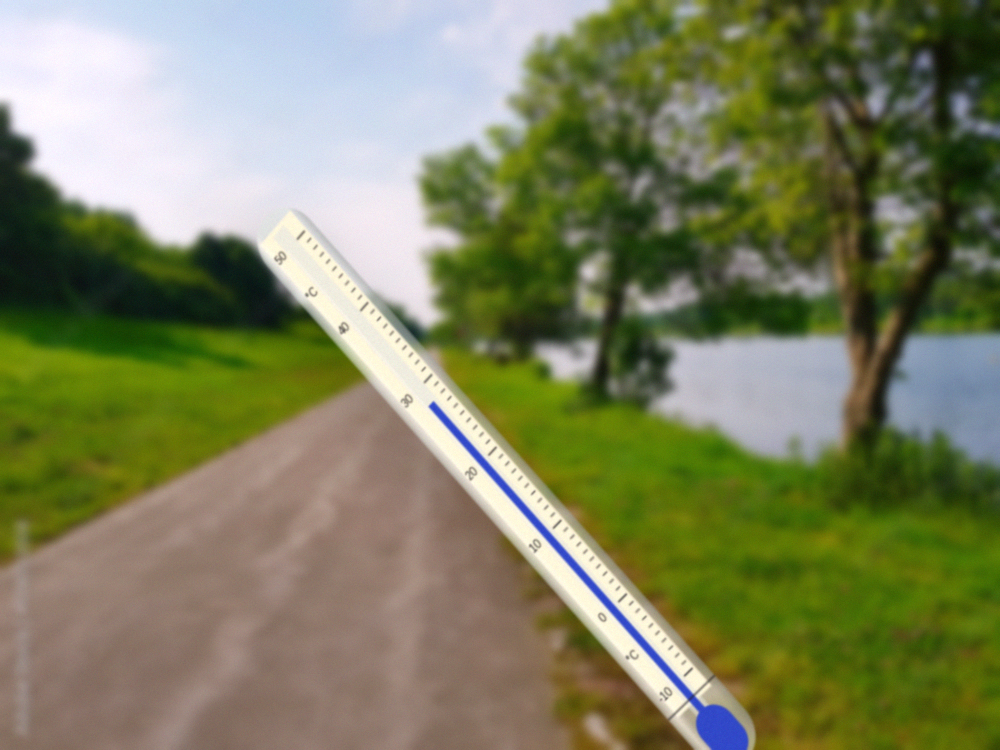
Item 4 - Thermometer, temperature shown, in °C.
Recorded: 28 °C
